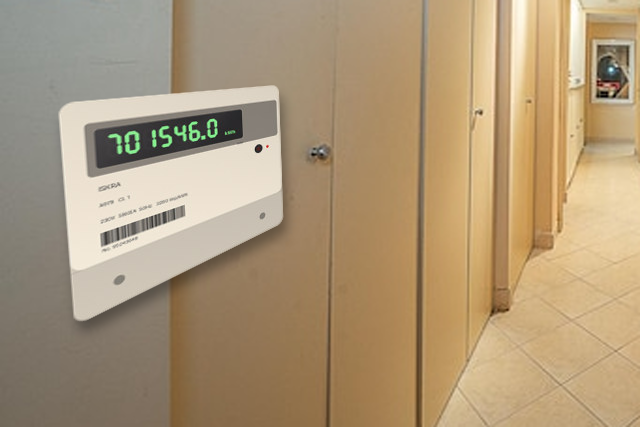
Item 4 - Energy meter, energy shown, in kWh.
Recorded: 701546.0 kWh
